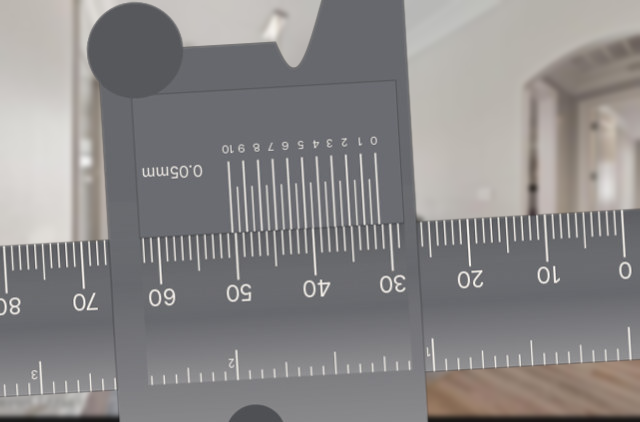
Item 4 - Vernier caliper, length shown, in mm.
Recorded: 31.4 mm
